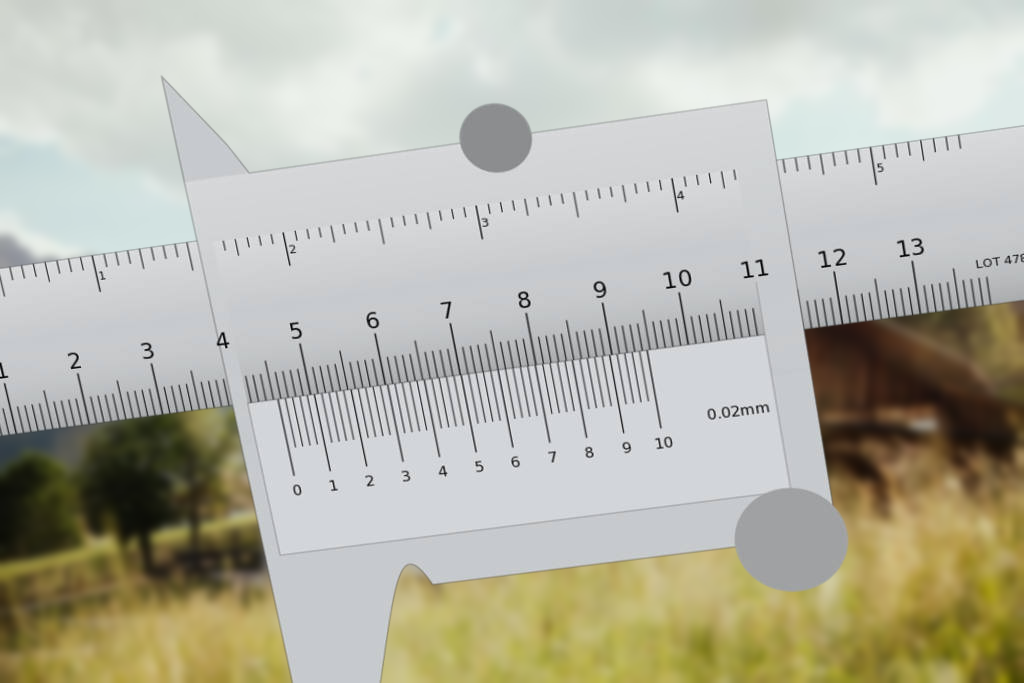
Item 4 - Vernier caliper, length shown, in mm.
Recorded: 45.6 mm
